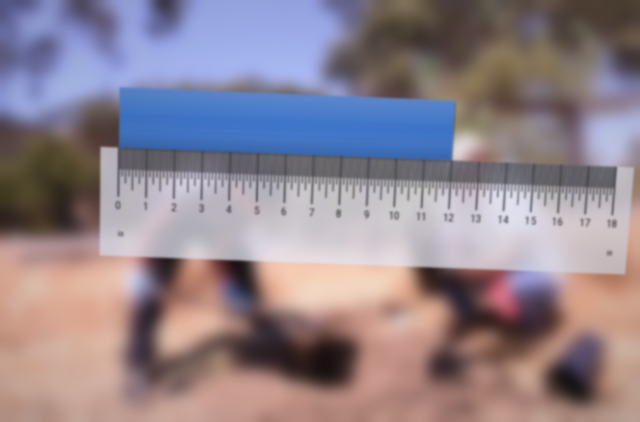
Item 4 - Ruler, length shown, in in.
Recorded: 12 in
